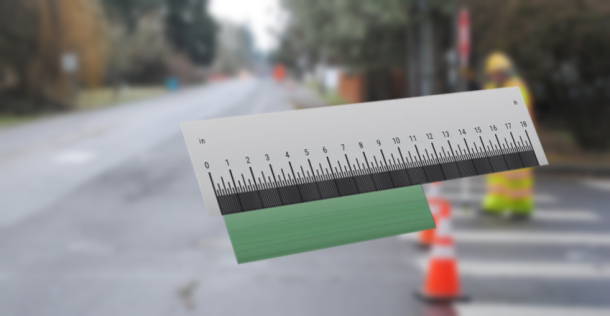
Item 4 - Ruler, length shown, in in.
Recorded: 10.5 in
